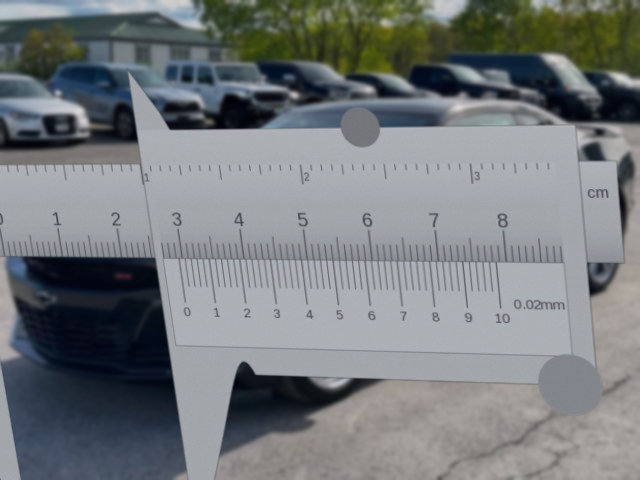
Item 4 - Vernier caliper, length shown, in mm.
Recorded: 29.5 mm
